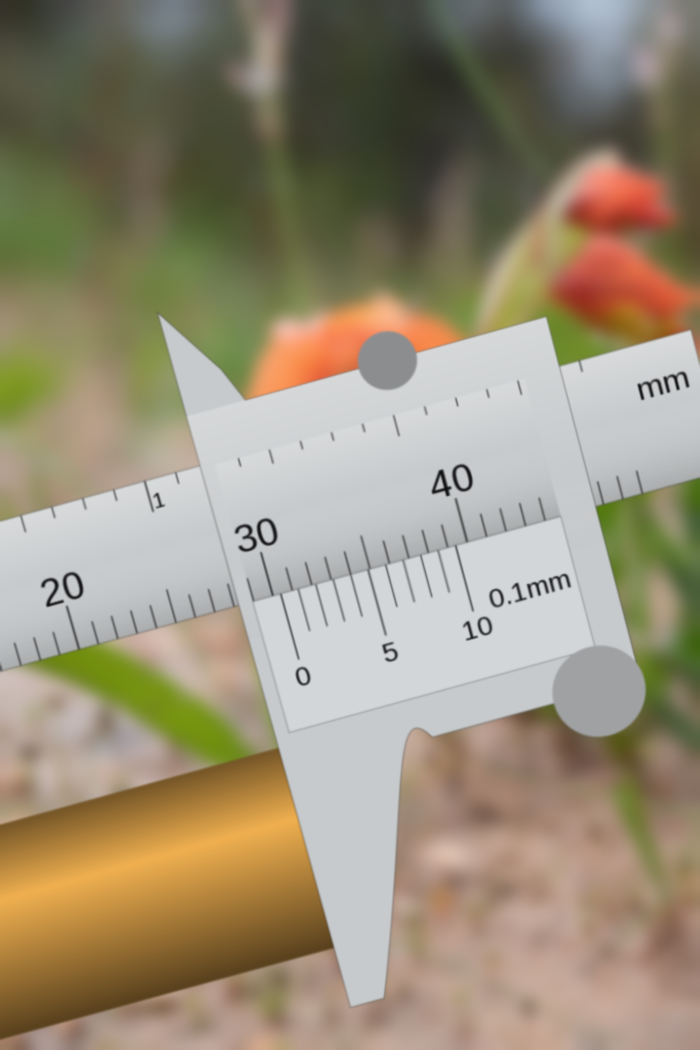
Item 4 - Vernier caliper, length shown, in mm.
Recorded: 30.4 mm
